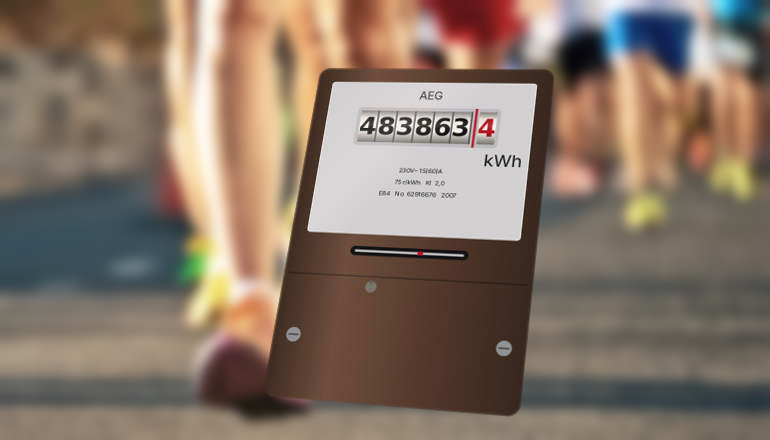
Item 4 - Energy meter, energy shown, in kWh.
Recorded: 483863.4 kWh
